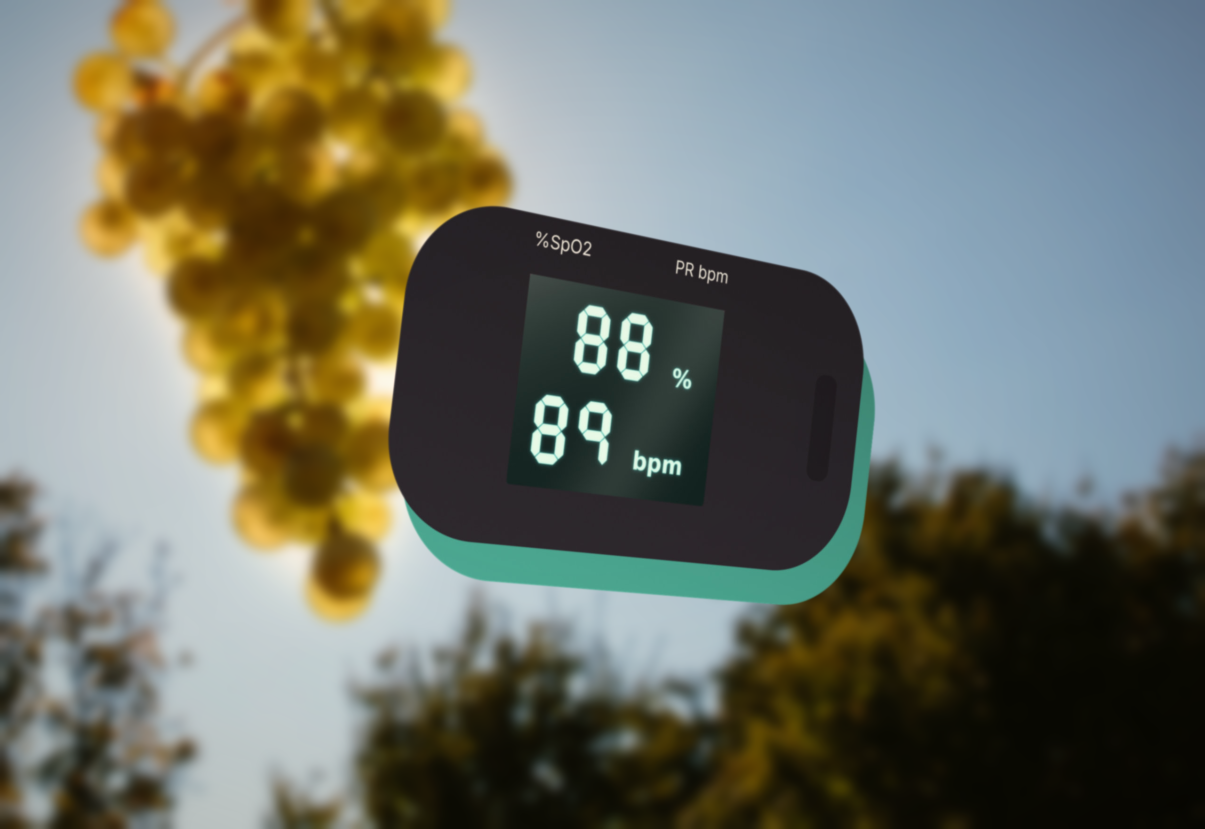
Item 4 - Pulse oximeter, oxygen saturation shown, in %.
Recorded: 88 %
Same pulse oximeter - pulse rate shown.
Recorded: 89 bpm
